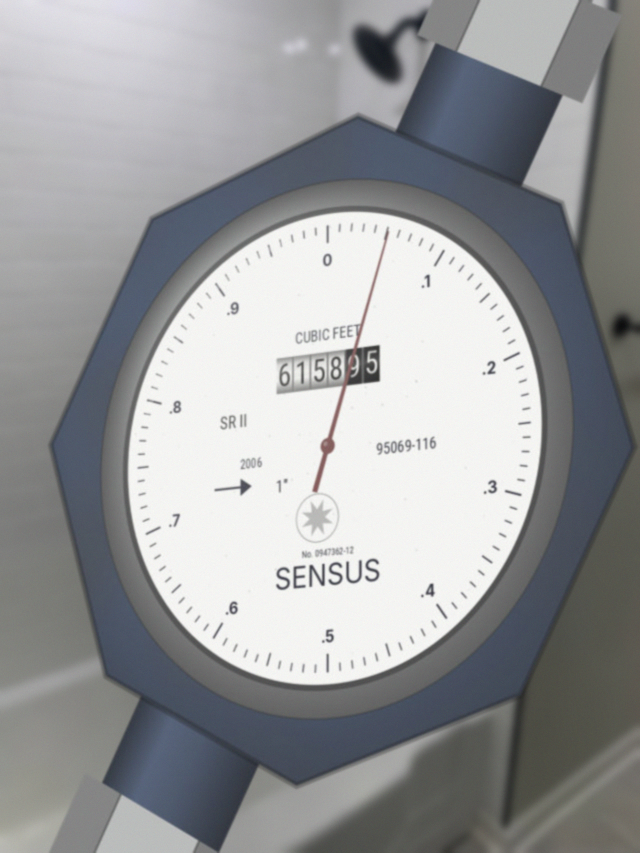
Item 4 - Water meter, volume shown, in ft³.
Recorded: 615895.05 ft³
